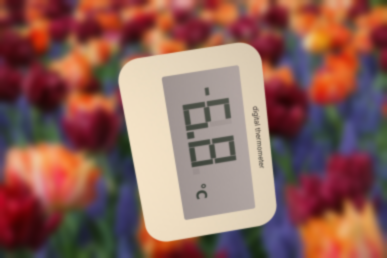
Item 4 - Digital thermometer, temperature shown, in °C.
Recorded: -6.8 °C
